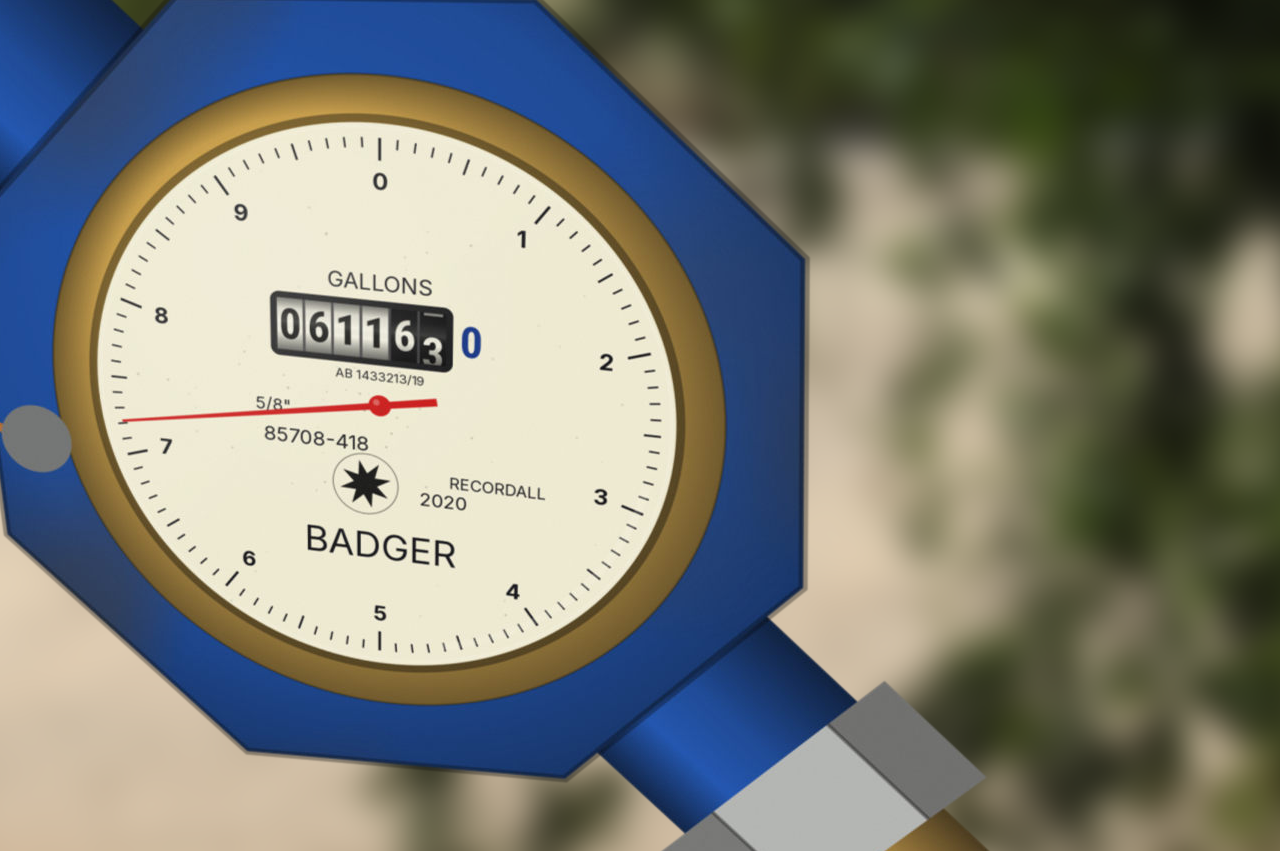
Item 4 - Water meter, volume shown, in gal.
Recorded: 611627.2 gal
